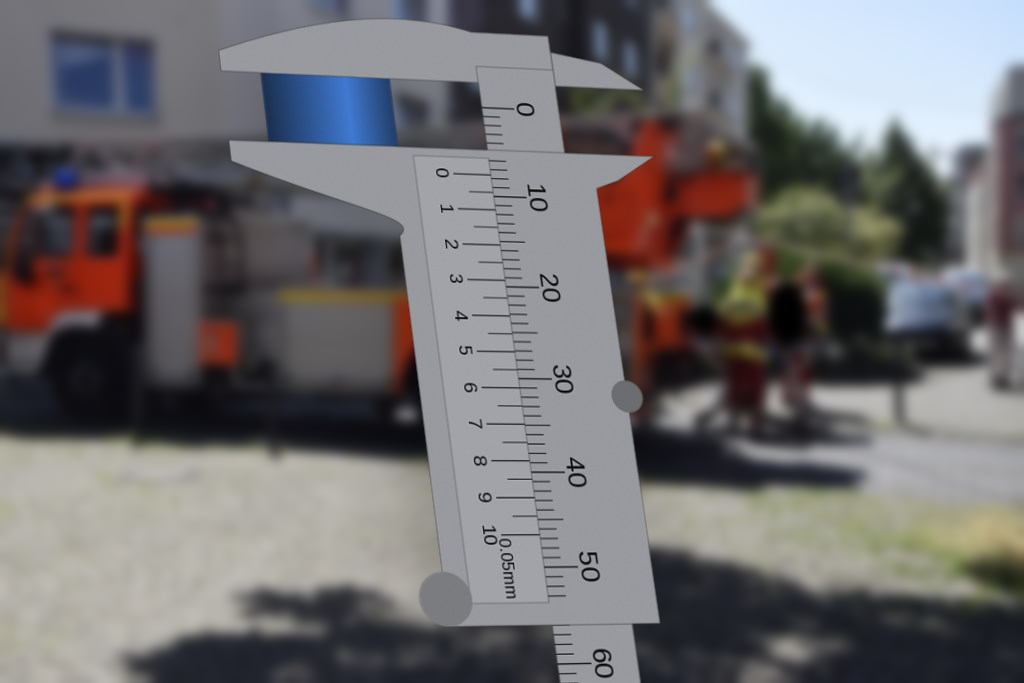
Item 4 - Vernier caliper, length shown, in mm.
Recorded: 7.6 mm
